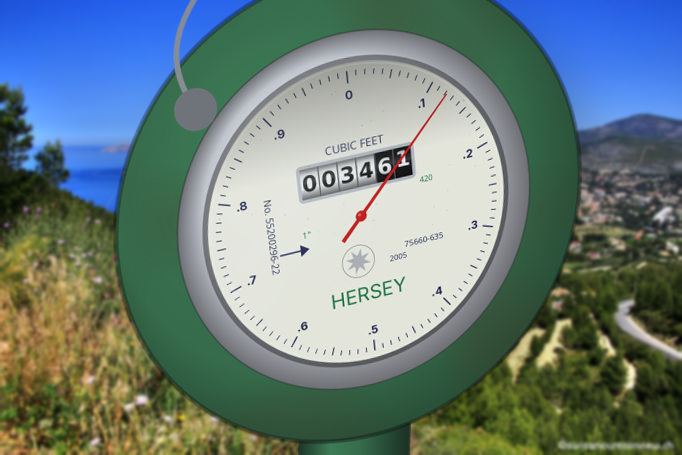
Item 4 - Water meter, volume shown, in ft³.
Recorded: 3461.12 ft³
